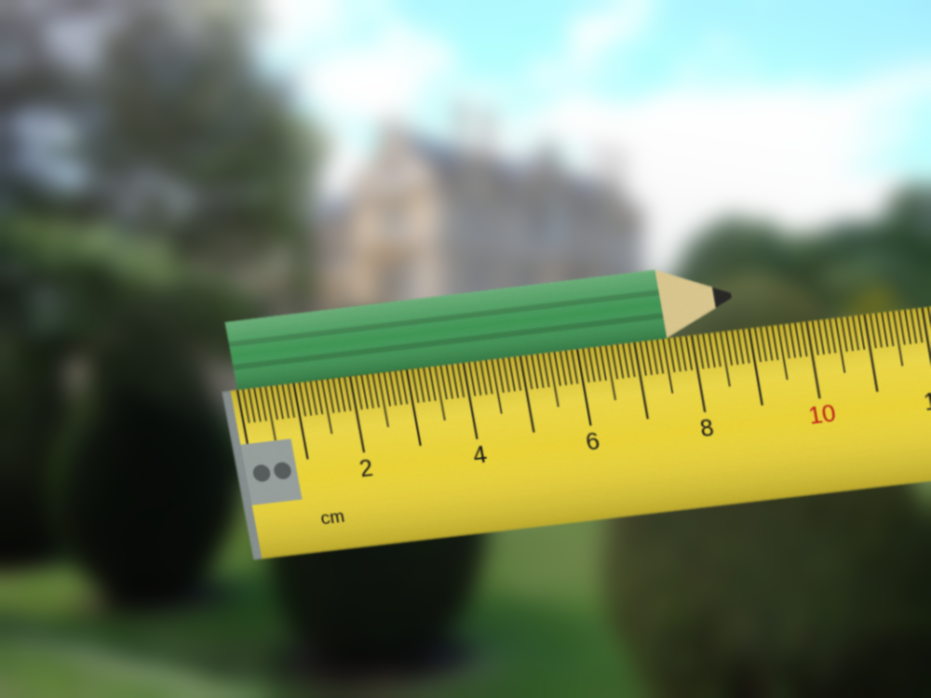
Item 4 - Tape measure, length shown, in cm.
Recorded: 8.8 cm
